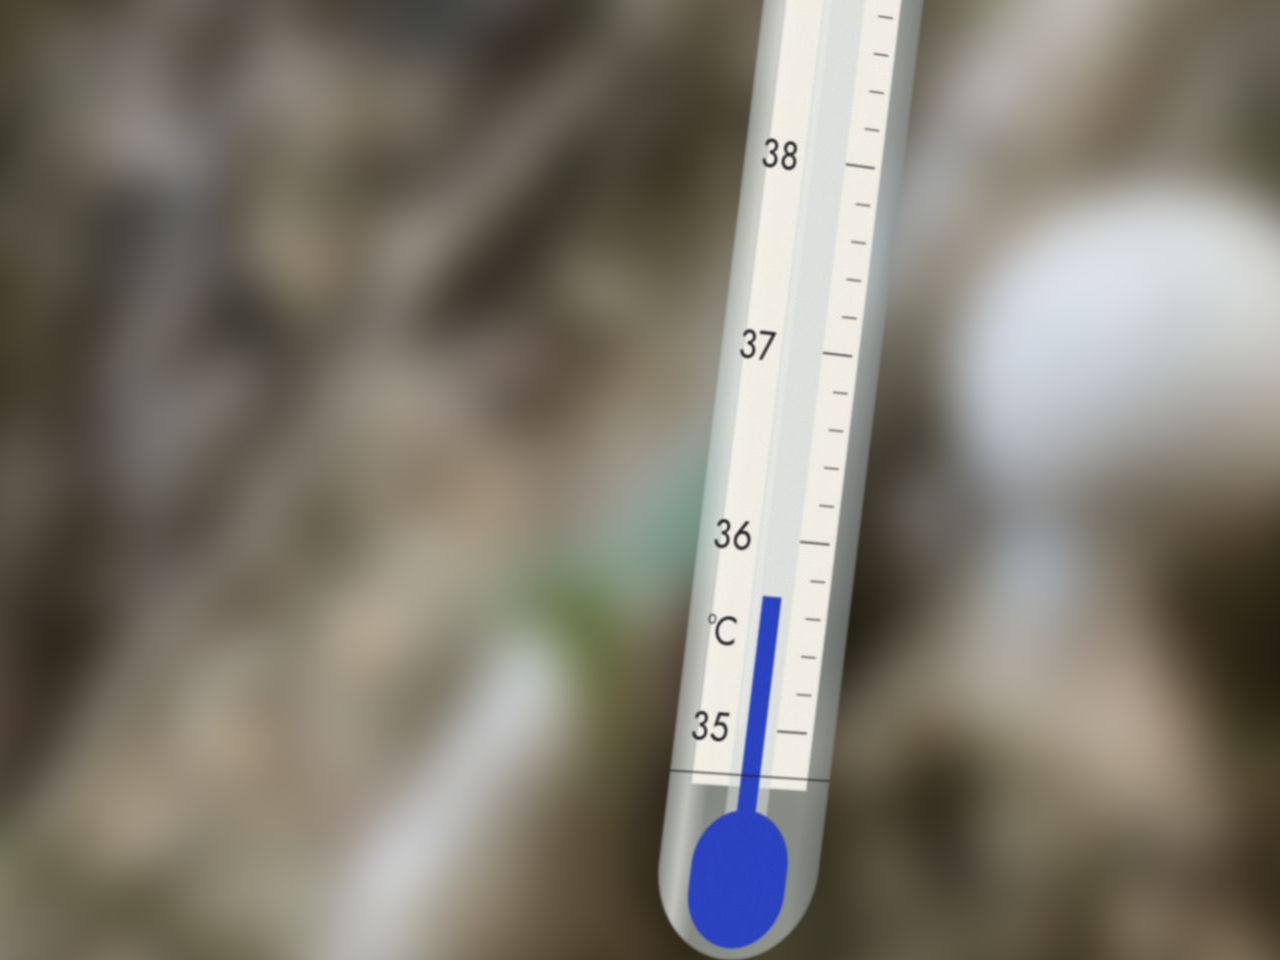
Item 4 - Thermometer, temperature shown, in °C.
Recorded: 35.7 °C
